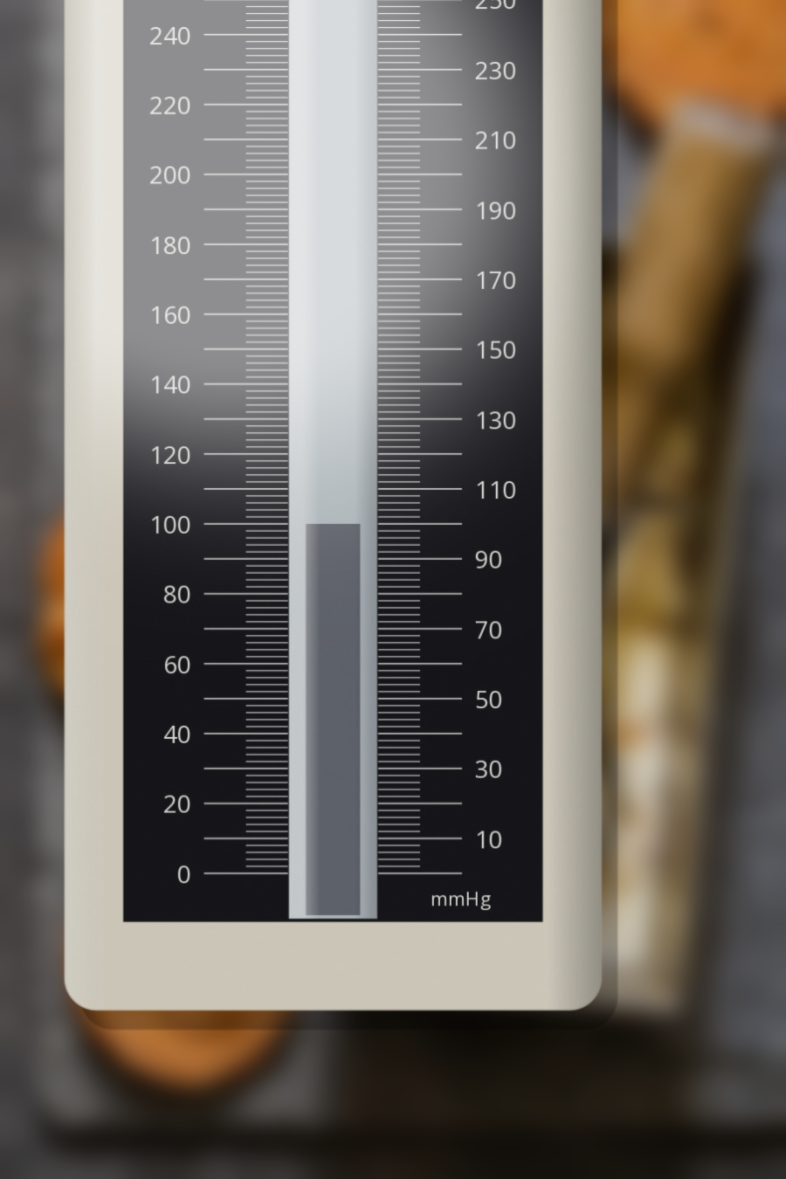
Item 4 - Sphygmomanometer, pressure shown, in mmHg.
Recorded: 100 mmHg
